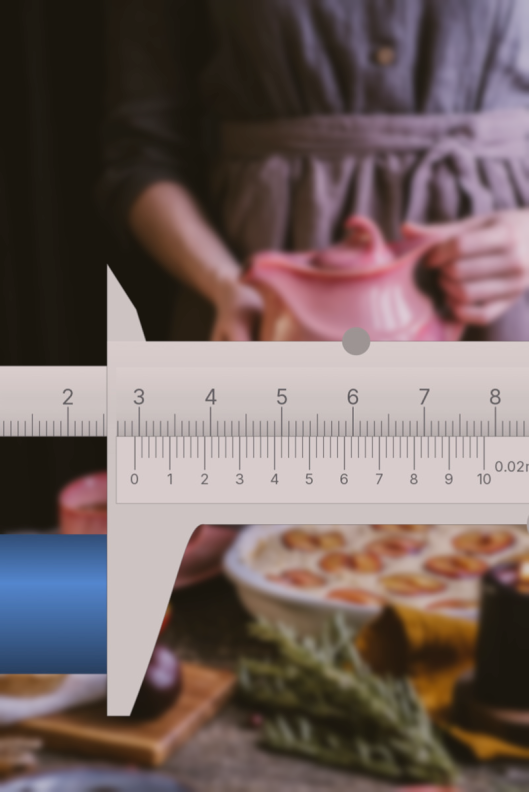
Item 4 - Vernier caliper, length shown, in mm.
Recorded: 29.4 mm
